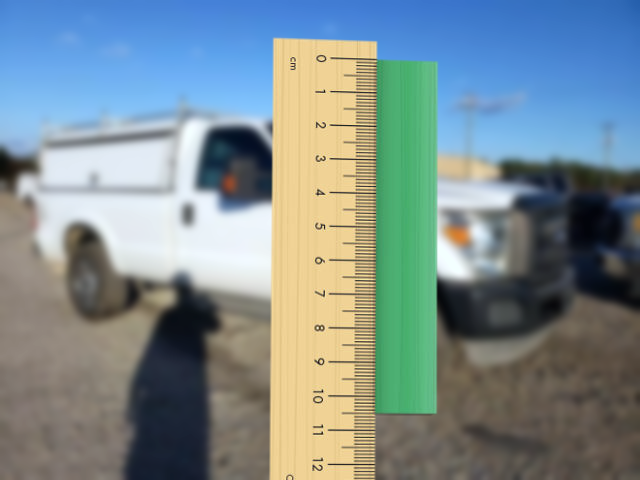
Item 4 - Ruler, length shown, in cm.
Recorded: 10.5 cm
